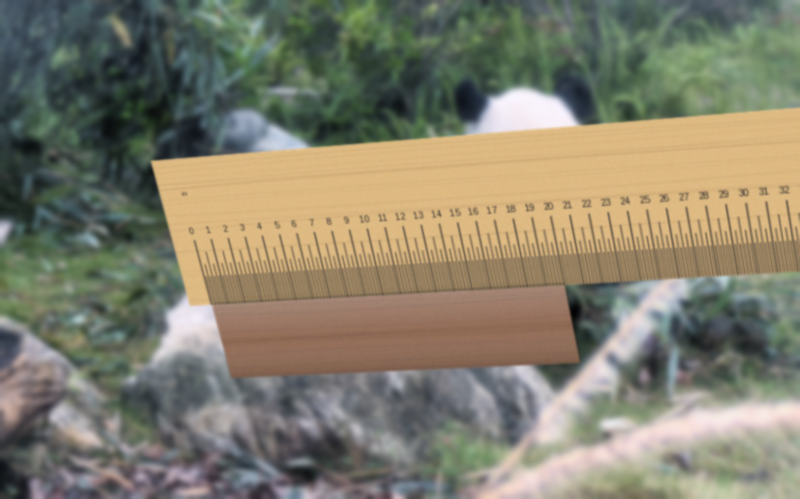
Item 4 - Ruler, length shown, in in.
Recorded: 20 in
